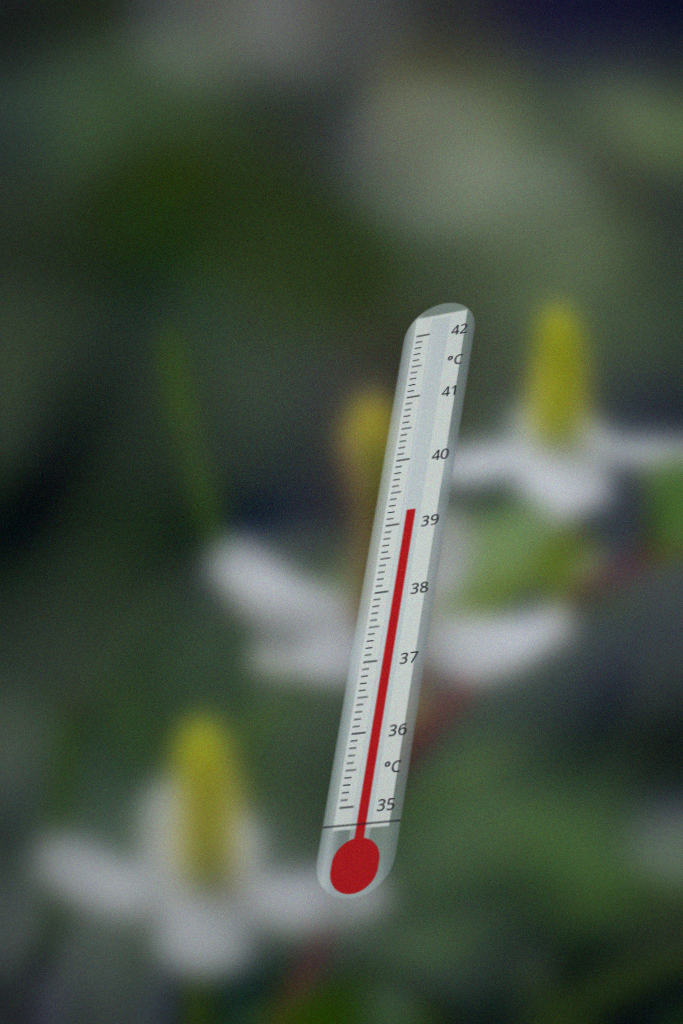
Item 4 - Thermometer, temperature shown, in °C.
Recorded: 39.2 °C
